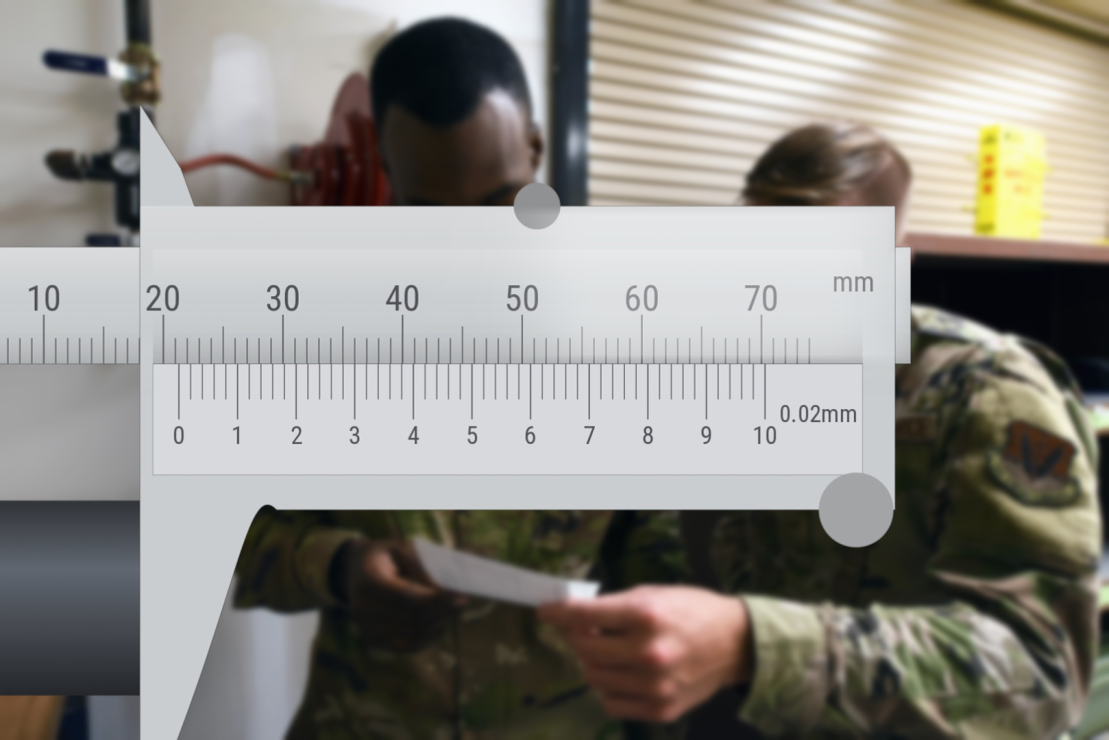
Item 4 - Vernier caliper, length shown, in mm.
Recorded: 21.3 mm
